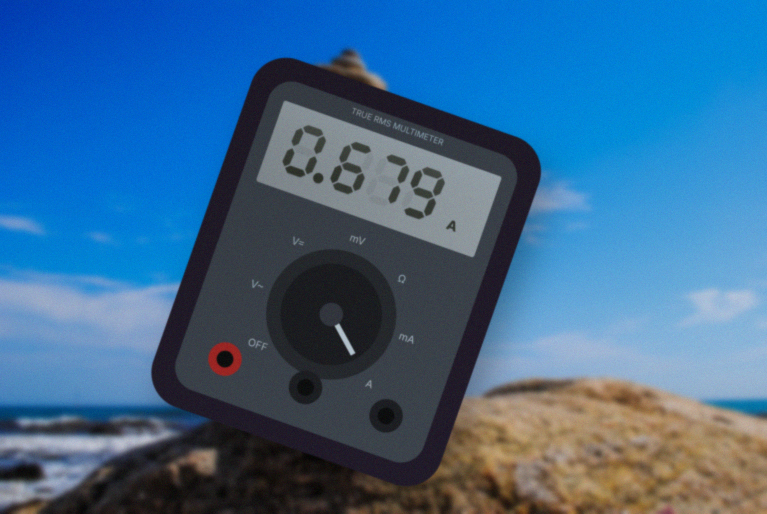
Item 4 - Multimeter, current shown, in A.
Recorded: 0.679 A
